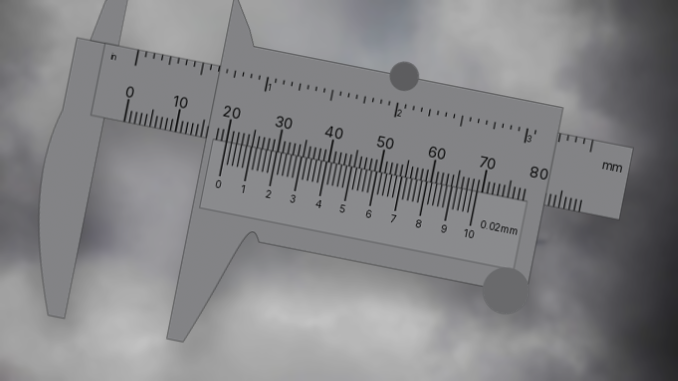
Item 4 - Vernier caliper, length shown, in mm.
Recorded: 20.0 mm
